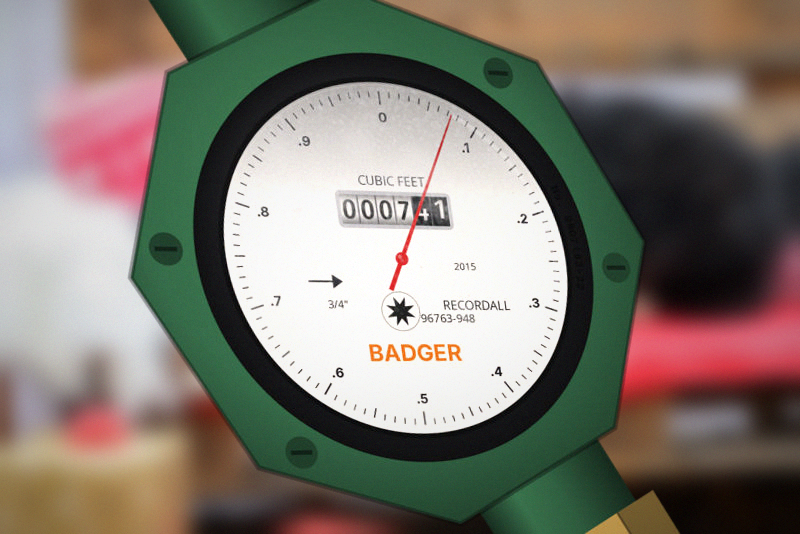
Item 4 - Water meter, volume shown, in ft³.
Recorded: 741.07 ft³
